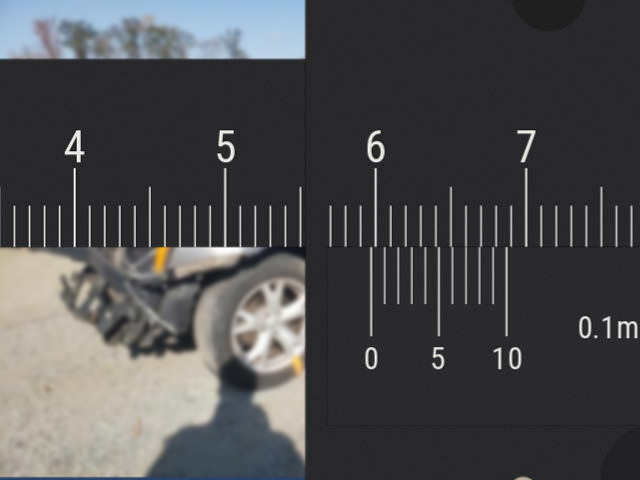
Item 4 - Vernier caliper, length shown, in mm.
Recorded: 59.7 mm
